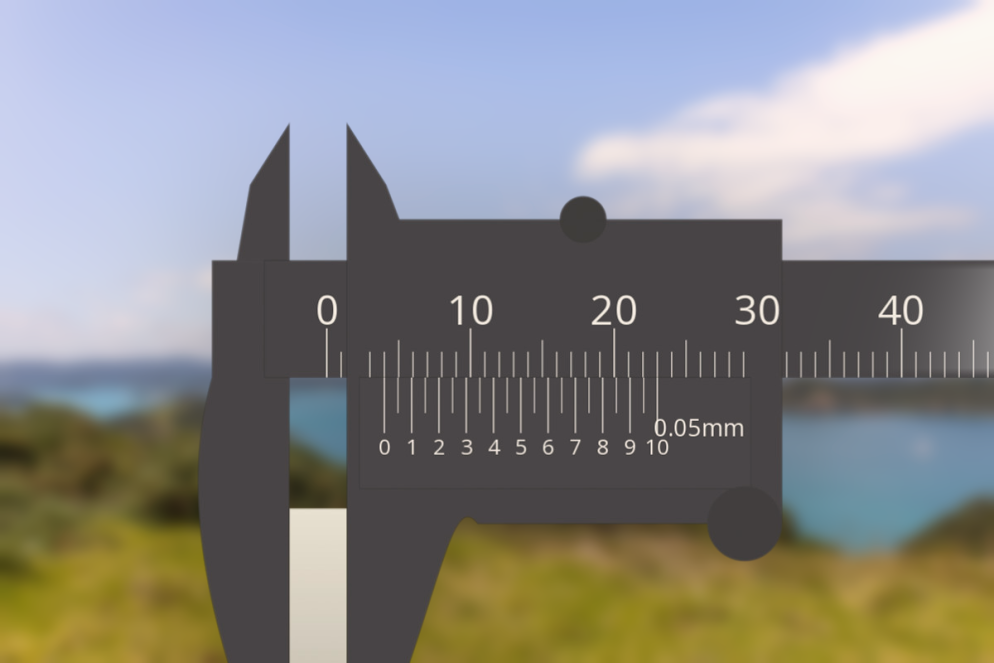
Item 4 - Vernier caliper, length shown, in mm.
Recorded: 4.0 mm
